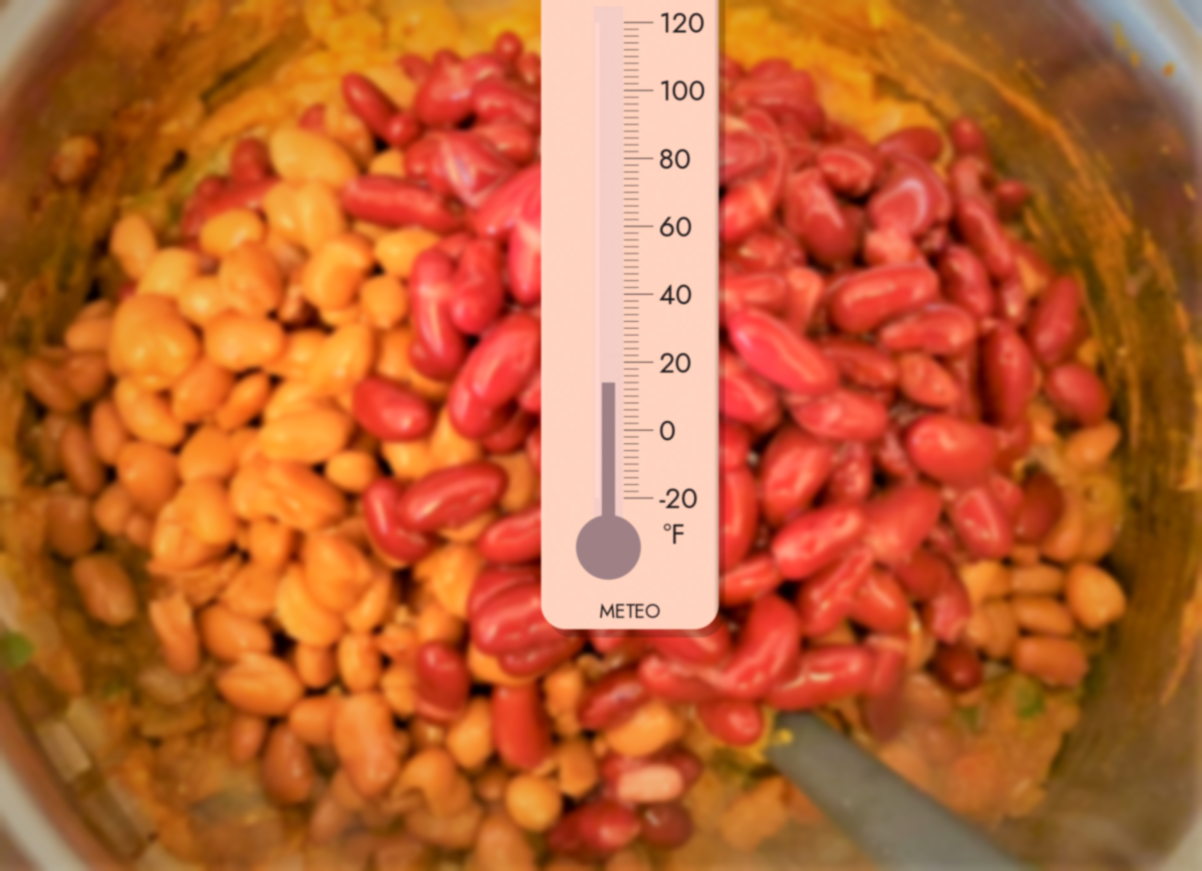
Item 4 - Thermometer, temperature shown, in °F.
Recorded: 14 °F
